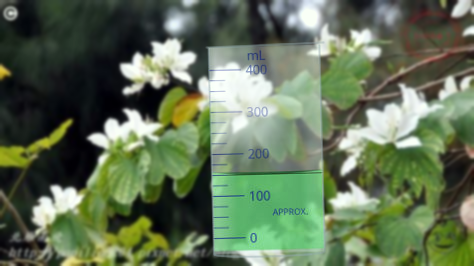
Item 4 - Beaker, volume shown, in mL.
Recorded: 150 mL
